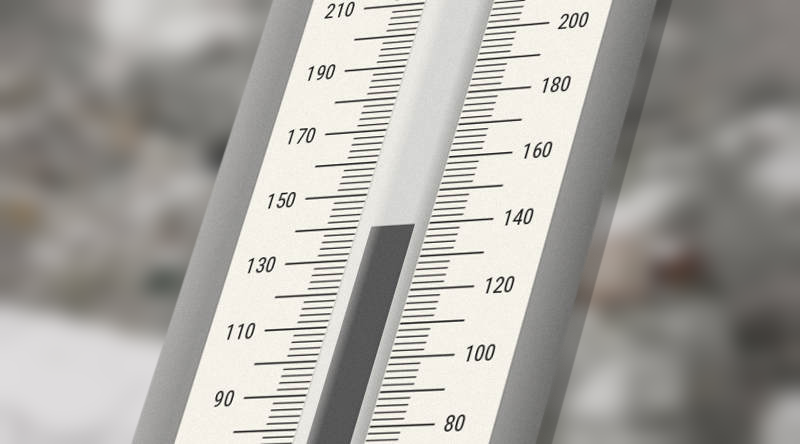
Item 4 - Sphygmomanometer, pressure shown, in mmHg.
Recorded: 140 mmHg
